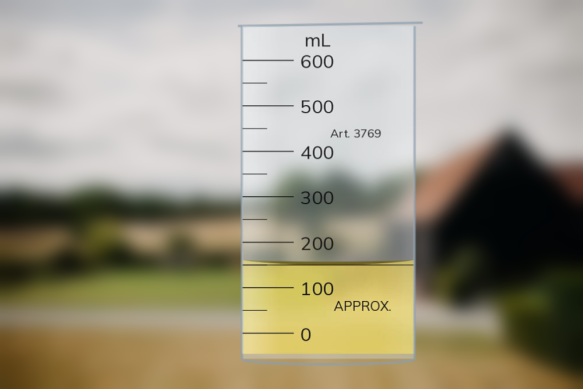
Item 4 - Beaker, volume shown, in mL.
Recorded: 150 mL
